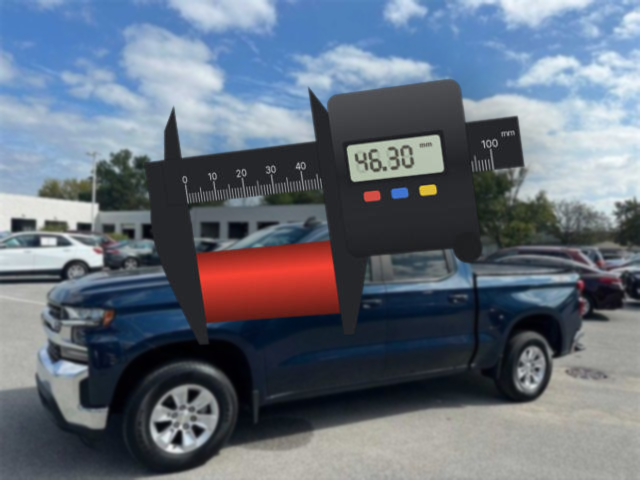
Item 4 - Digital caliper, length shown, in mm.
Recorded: 46.30 mm
